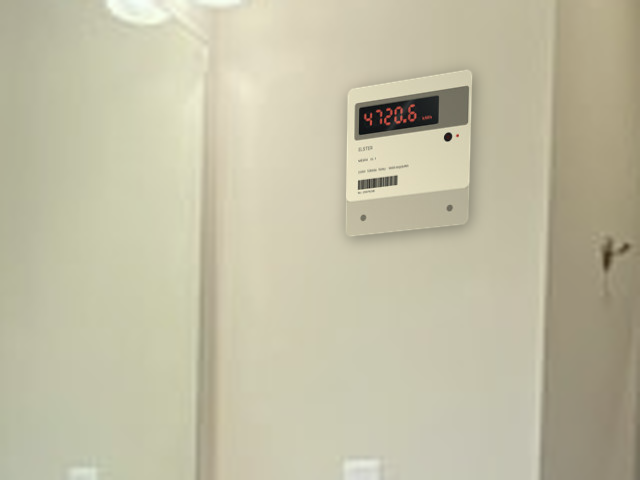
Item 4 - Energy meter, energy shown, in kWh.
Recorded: 4720.6 kWh
